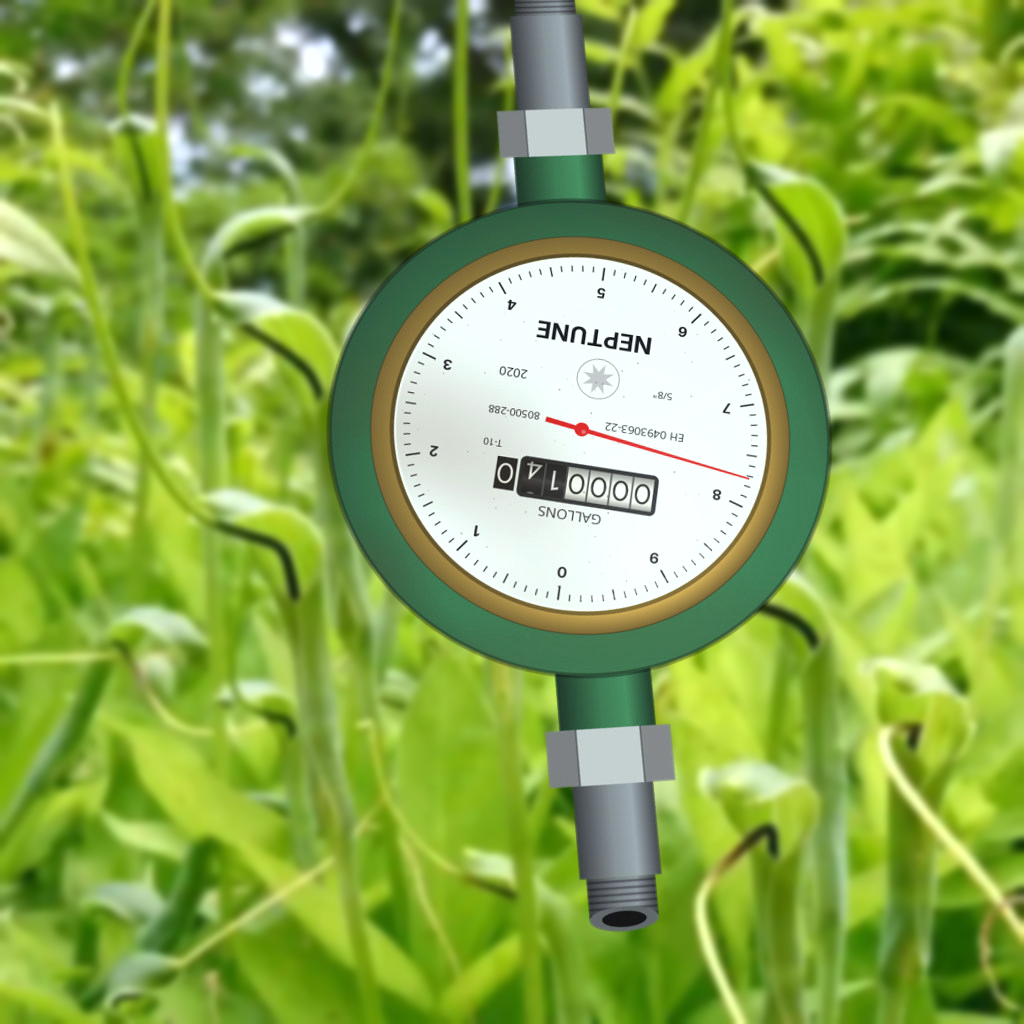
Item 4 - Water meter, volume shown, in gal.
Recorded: 137.7 gal
